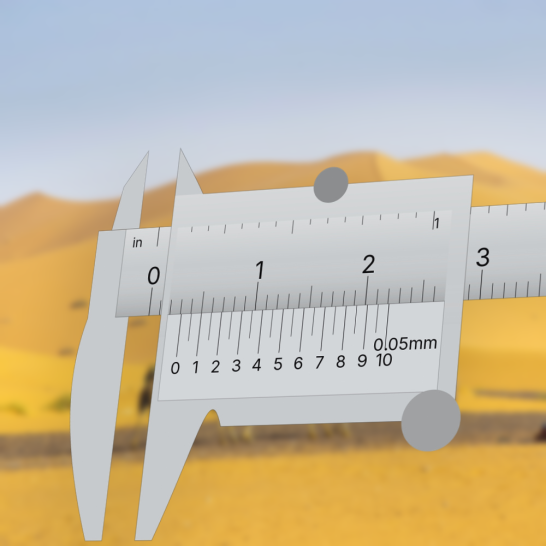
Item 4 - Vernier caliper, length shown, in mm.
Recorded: 3.1 mm
